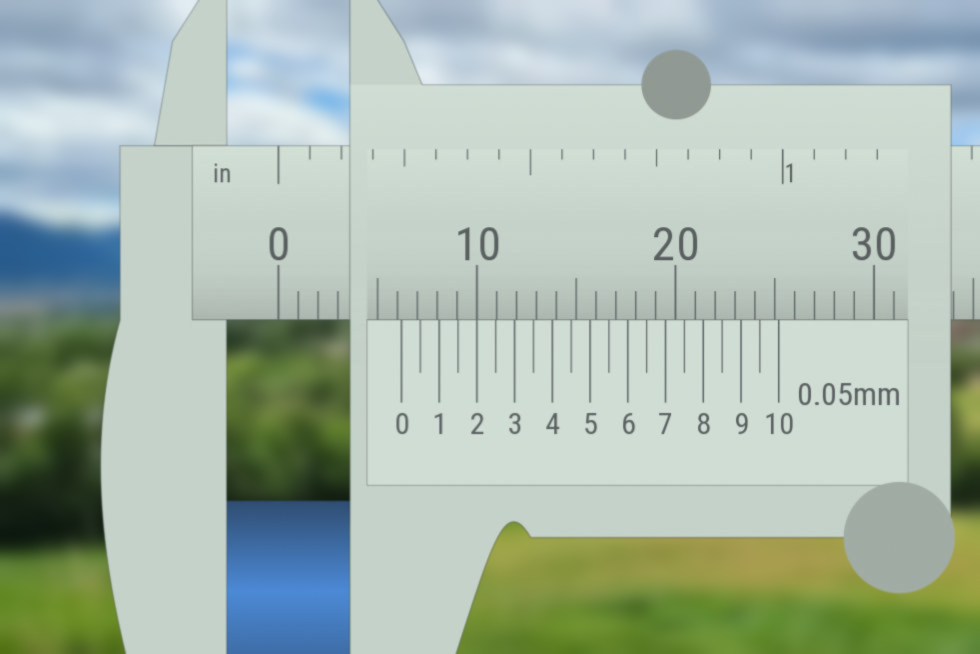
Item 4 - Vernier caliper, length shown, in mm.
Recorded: 6.2 mm
